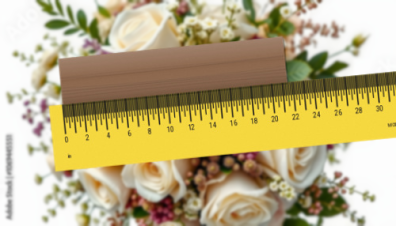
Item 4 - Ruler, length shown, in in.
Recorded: 21.5 in
